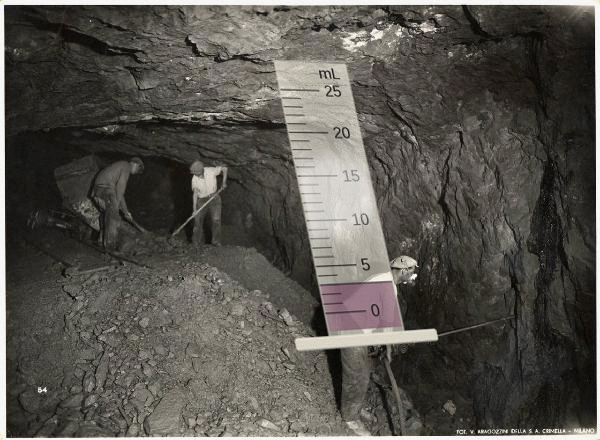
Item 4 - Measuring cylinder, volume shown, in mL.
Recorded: 3 mL
